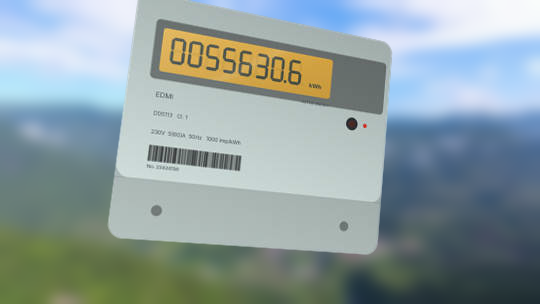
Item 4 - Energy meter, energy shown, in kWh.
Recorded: 55630.6 kWh
